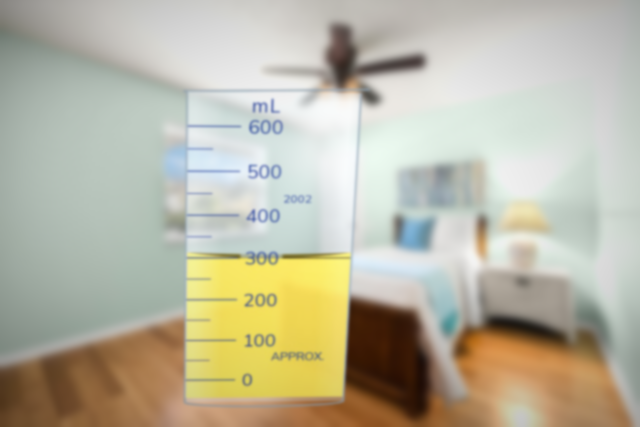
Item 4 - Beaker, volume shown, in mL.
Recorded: 300 mL
